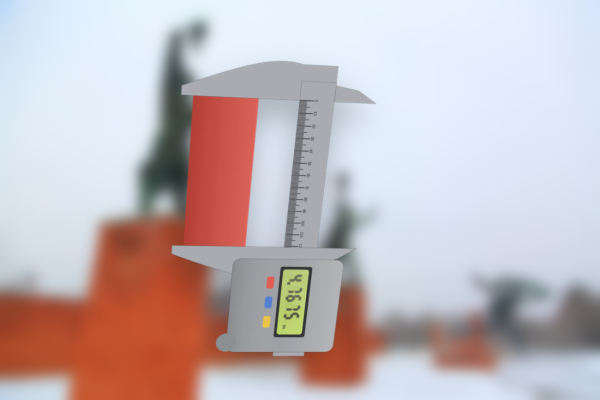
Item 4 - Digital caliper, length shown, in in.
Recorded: 4.7675 in
